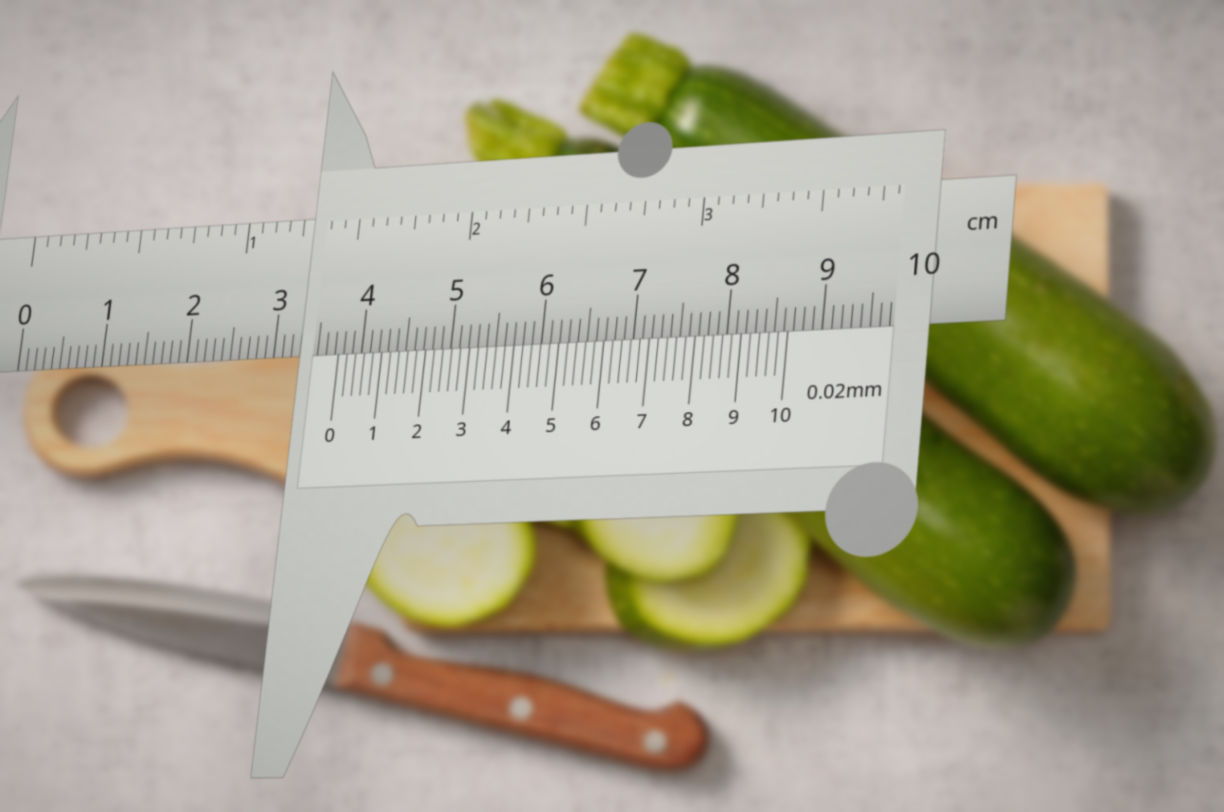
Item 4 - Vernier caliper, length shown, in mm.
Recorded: 37.4 mm
